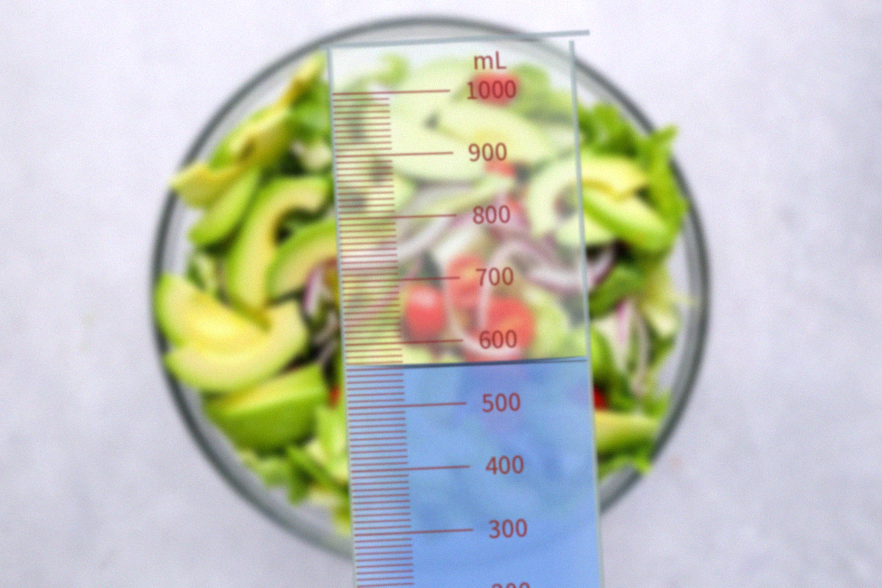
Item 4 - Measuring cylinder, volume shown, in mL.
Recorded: 560 mL
